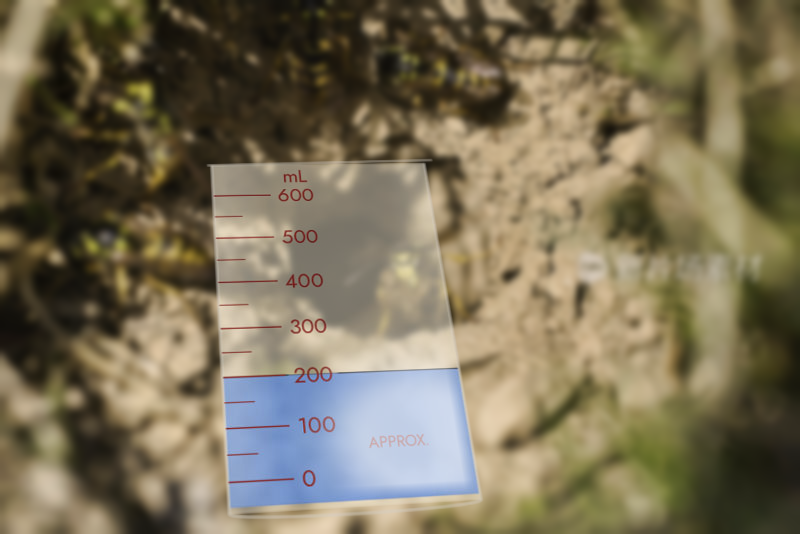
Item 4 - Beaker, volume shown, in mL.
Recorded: 200 mL
